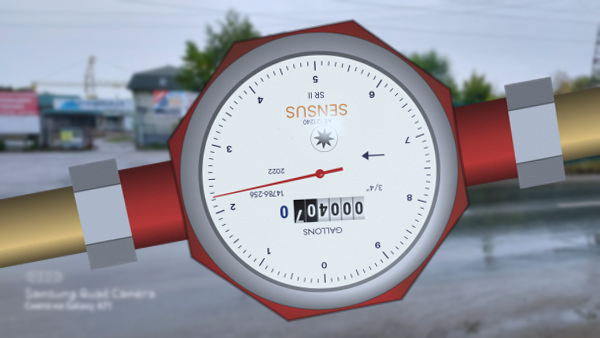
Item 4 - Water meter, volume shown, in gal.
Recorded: 4072.2 gal
